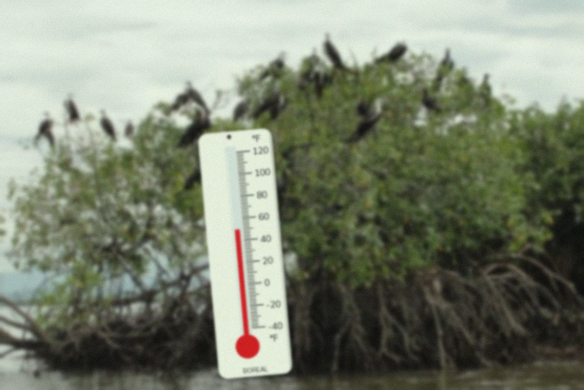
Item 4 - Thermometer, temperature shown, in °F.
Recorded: 50 °F
